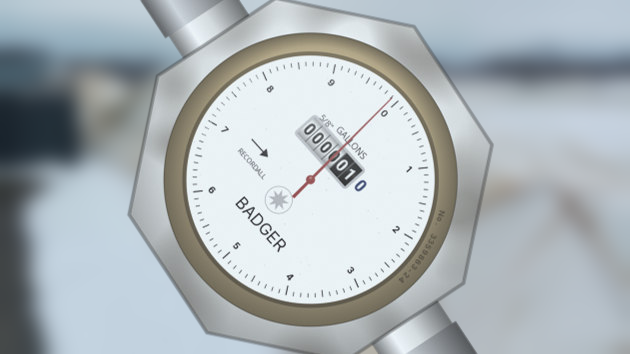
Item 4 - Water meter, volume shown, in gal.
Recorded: 9.9 gal
